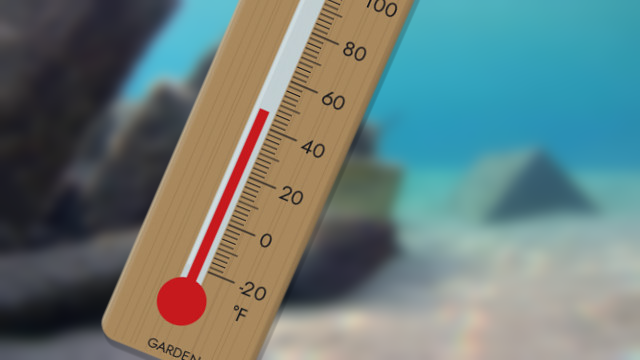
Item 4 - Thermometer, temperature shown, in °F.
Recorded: 46 °F
